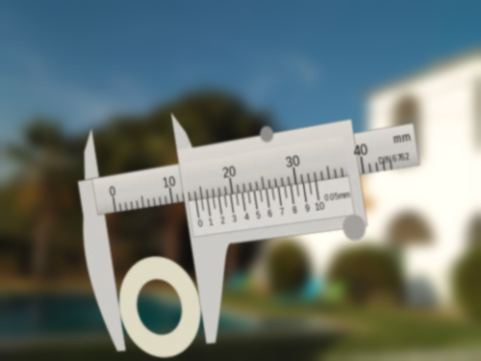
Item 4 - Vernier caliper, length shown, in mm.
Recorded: 14.0 mm
